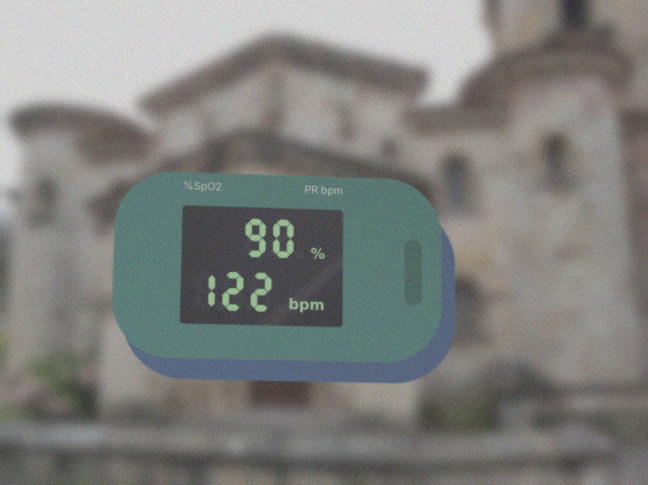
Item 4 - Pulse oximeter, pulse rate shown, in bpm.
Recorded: 122 bpm
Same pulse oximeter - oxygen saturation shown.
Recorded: 90 %
